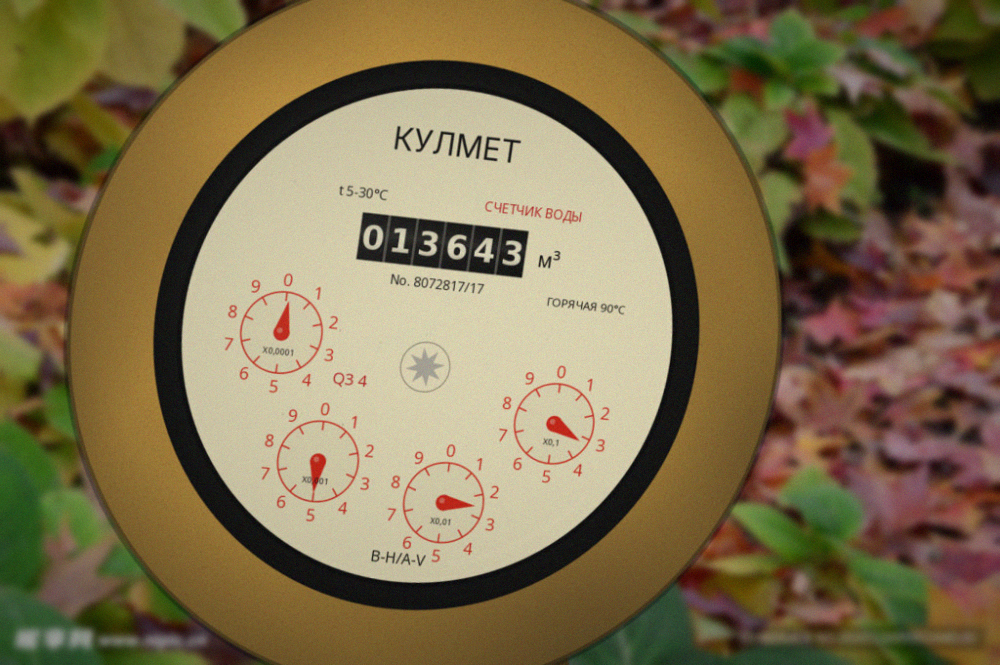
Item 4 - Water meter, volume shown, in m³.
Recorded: 13643.3250 m³
